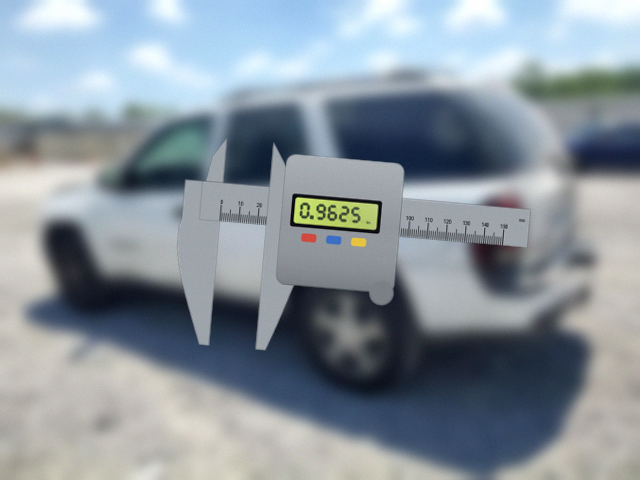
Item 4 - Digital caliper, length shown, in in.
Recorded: 0.9625 in
